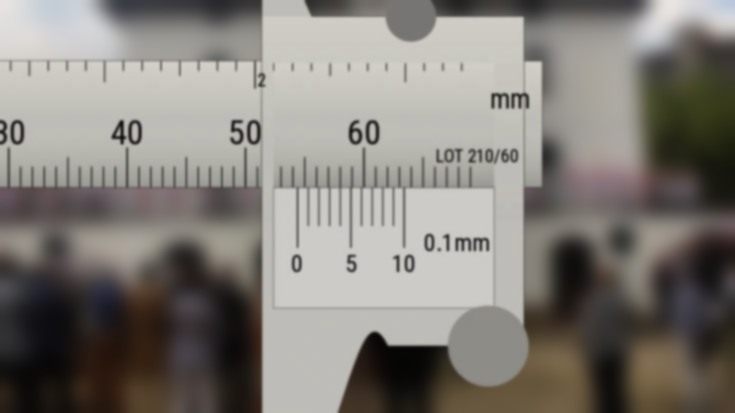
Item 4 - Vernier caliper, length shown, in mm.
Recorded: 54.4 mm
